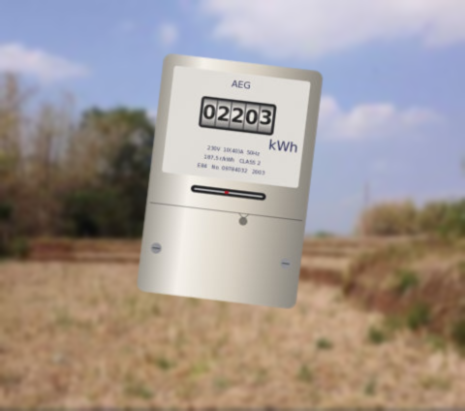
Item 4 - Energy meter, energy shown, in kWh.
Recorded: 2203 kWh
